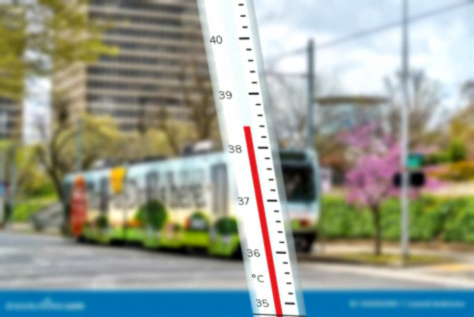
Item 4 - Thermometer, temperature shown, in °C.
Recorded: 38.4 °C
